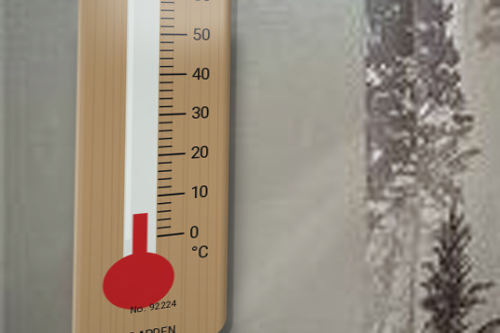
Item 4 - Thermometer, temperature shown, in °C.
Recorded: 6 °C
